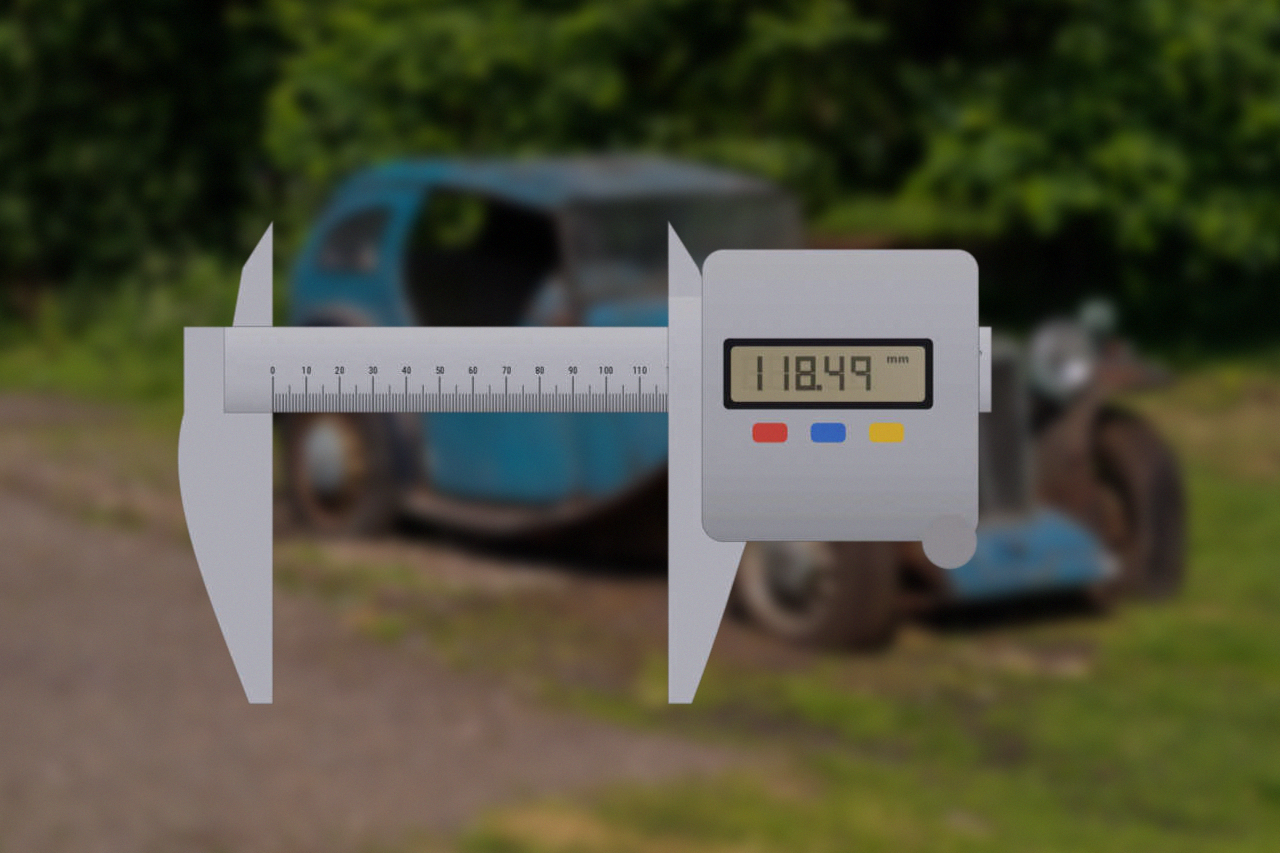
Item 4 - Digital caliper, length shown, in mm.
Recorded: 118.49 mm
